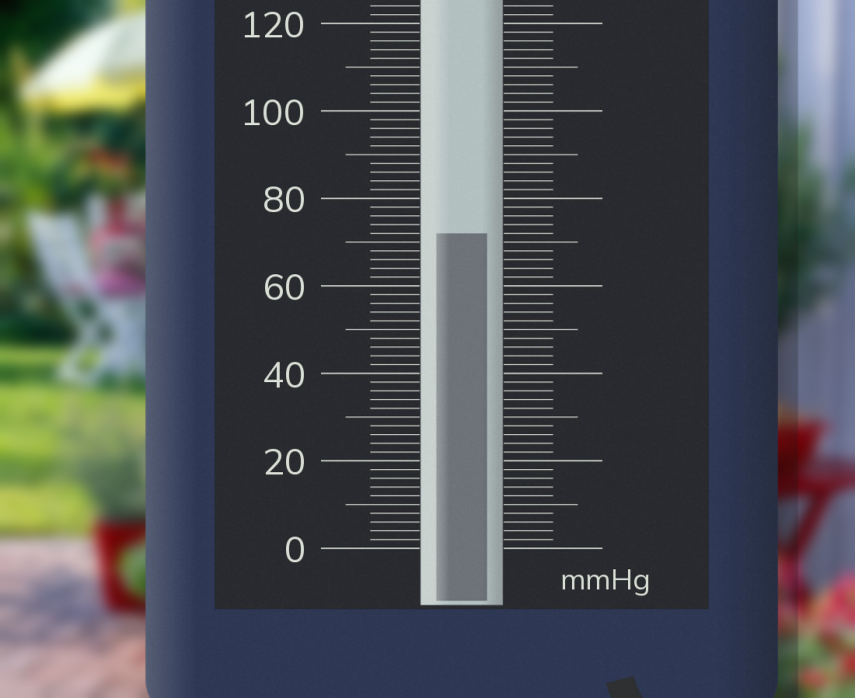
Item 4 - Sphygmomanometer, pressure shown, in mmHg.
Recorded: 72 mmHg
